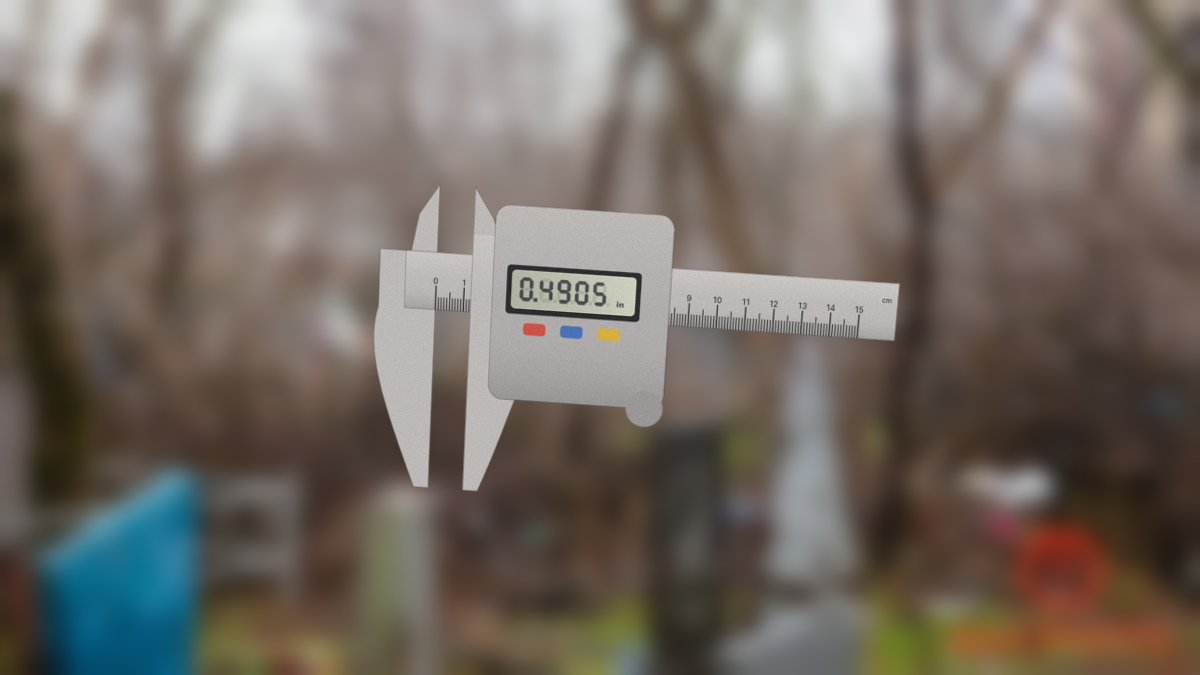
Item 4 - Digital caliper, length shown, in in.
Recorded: 0.4905 in
